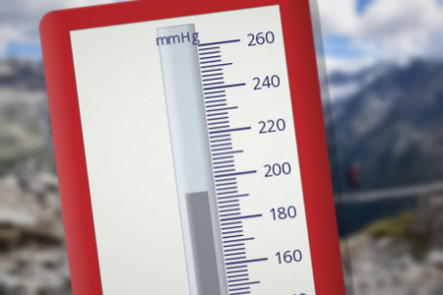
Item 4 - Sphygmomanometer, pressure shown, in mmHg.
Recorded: 194 mmHg
